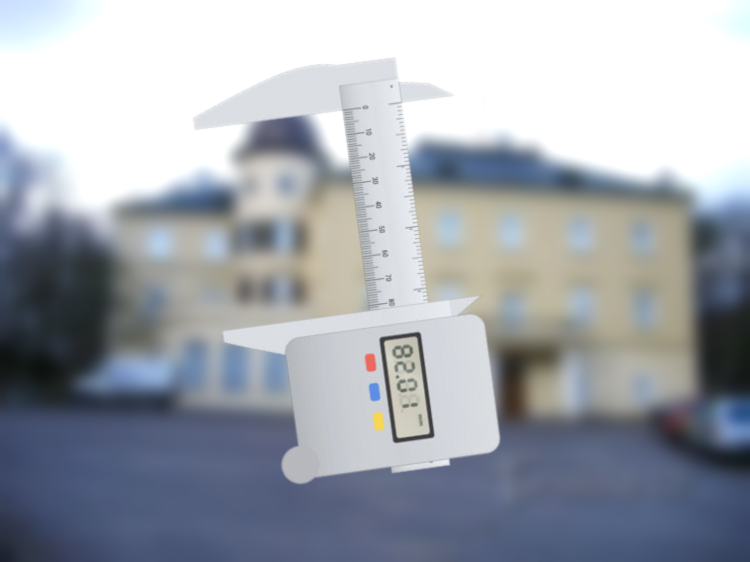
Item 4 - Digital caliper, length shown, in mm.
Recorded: 82.01 mm
